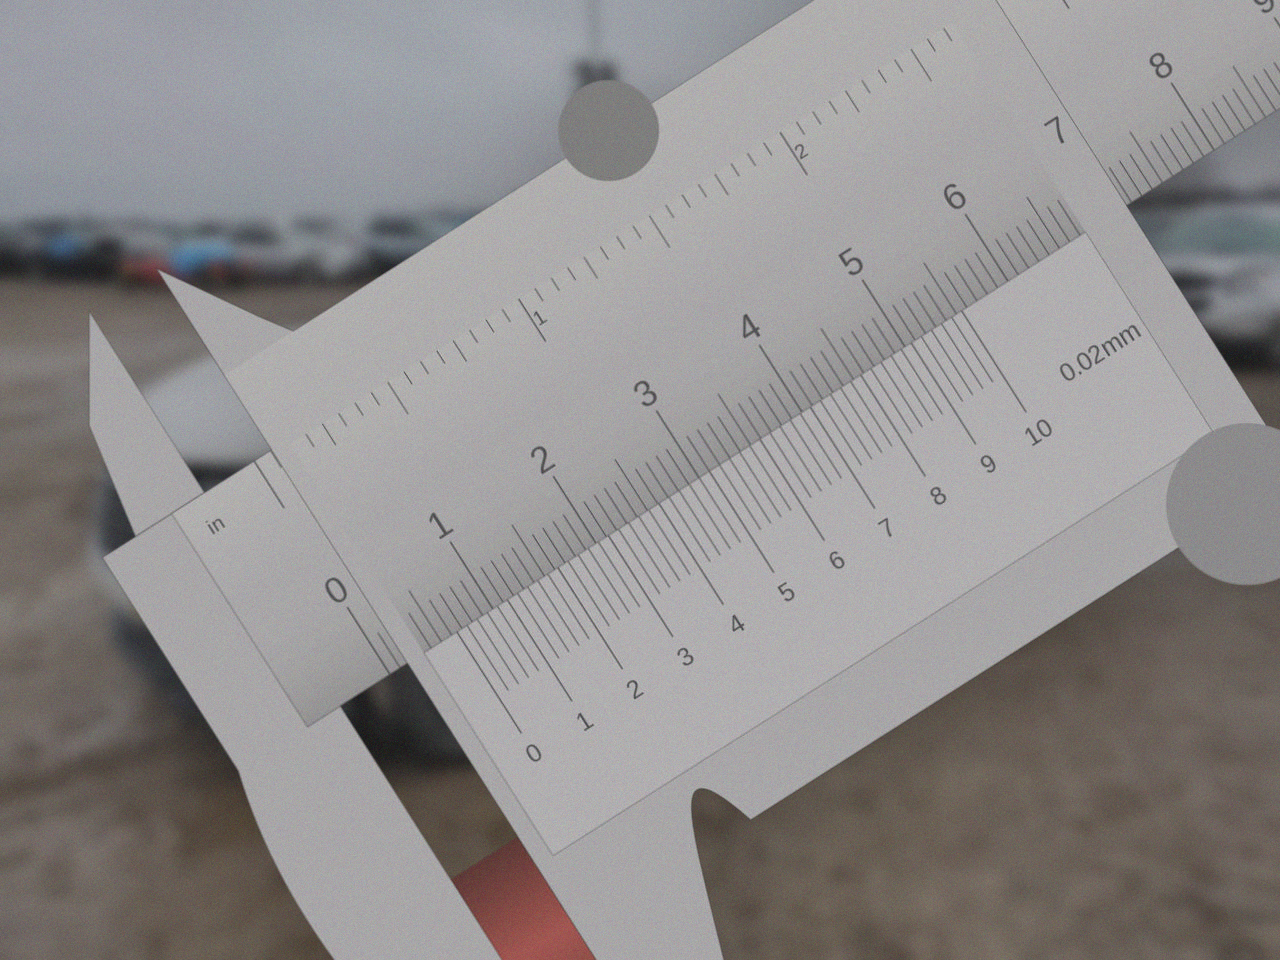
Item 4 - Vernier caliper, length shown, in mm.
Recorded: 6.5 mm
